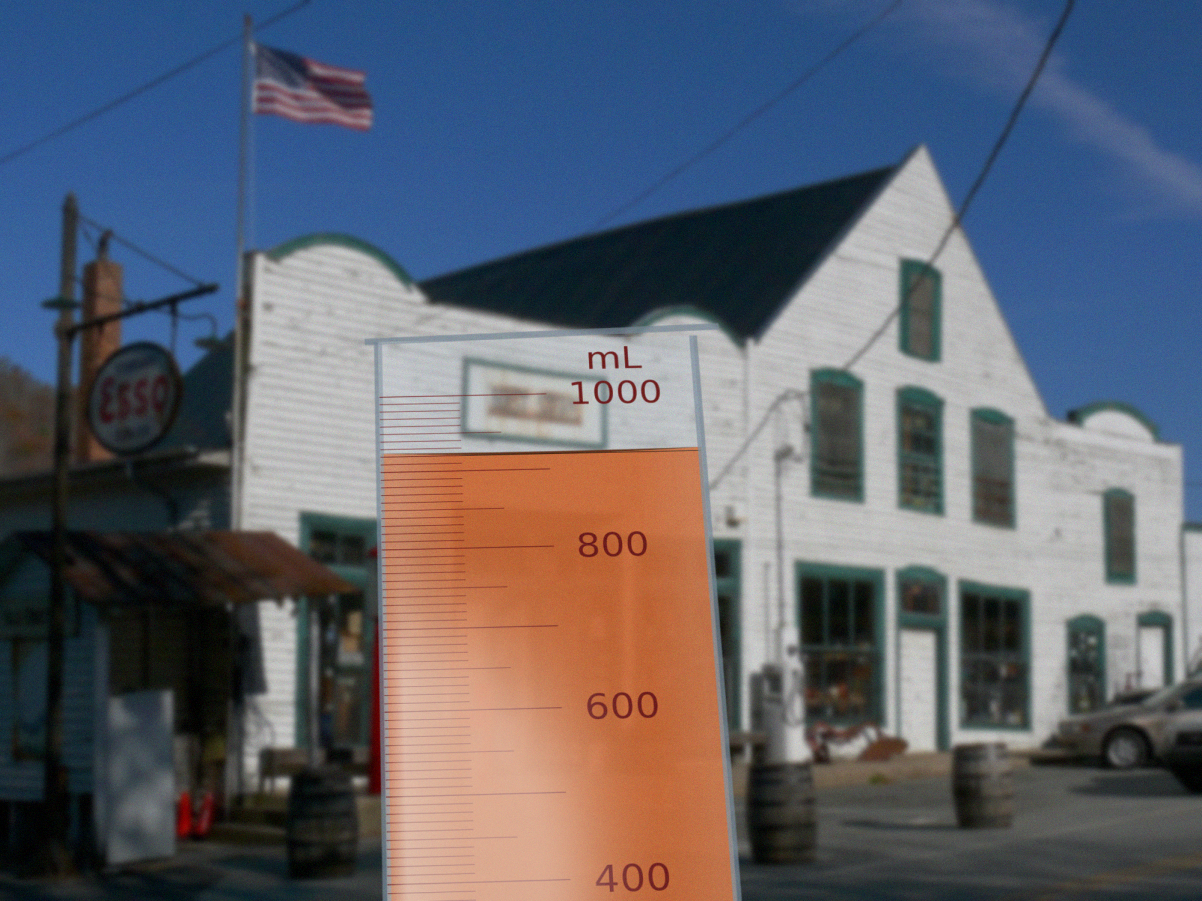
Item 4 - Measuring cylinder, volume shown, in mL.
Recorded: 920 mL
